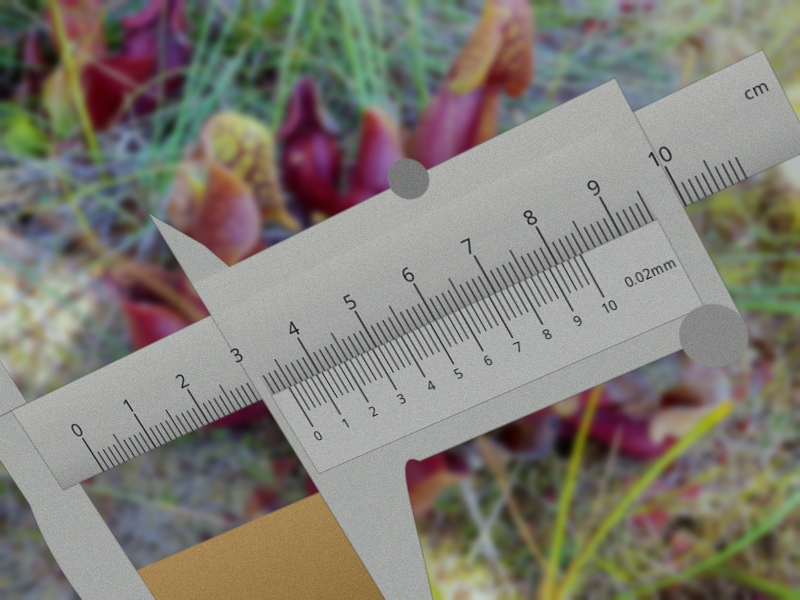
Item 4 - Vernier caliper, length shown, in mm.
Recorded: 34.6 mm
